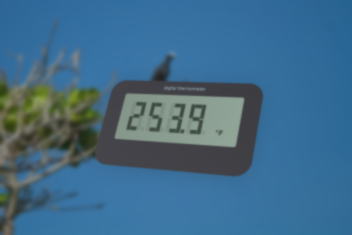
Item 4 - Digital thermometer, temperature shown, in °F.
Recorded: 253.9 °F
